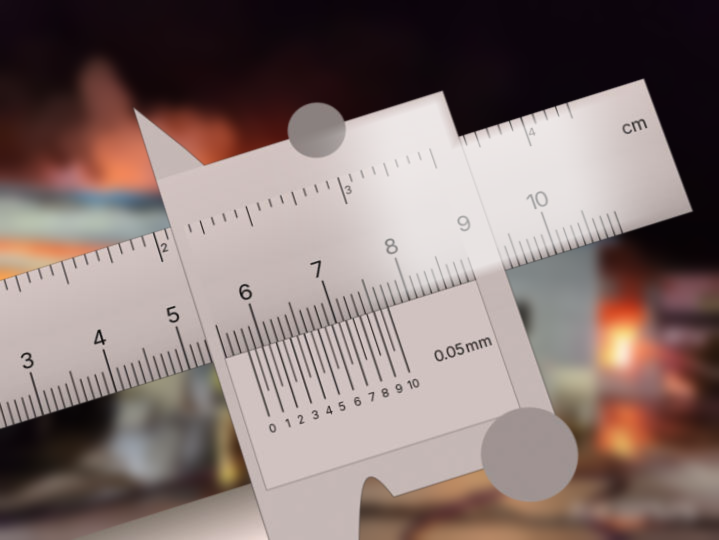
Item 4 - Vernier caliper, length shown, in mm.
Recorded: 58.0 mm
